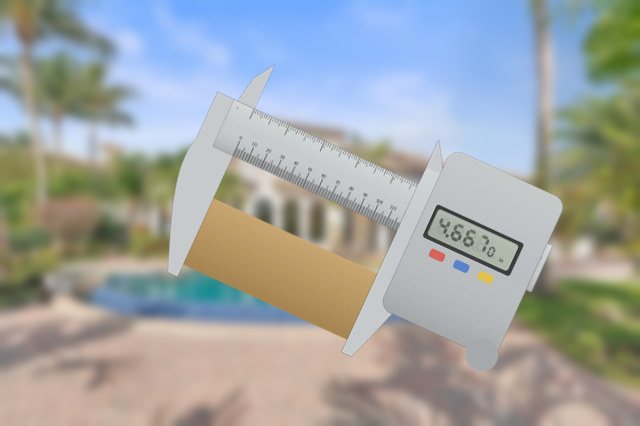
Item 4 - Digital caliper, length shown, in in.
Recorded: 4.6670 in
